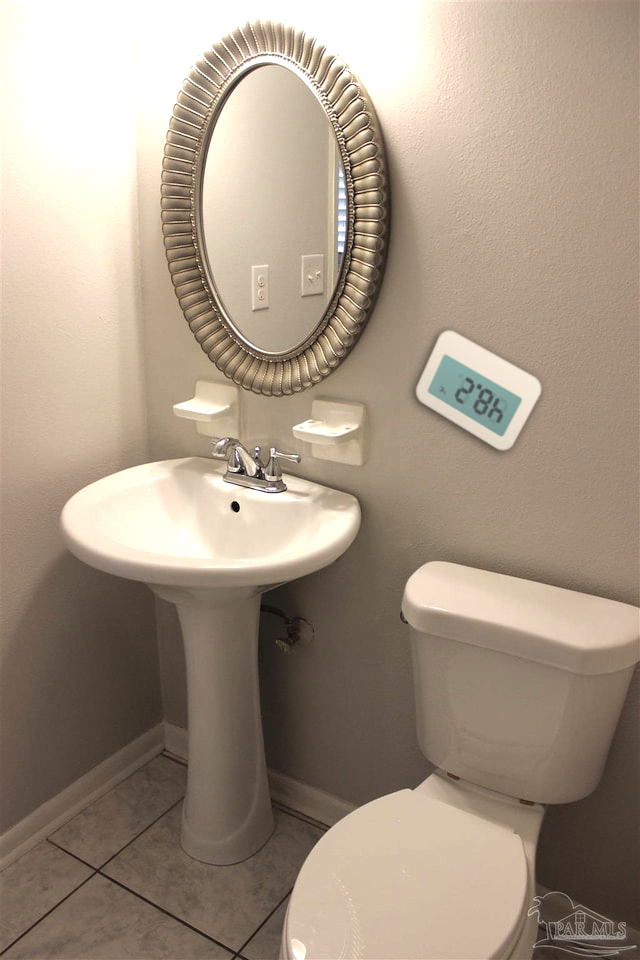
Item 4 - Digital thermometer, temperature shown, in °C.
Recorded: 48.2 °C
